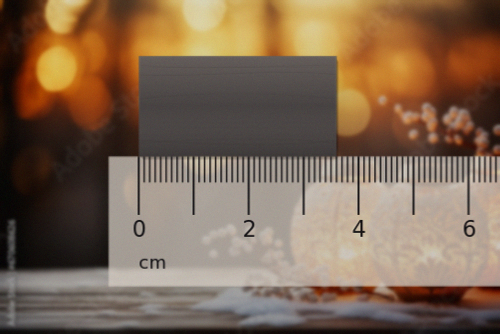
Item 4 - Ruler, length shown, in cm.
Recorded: 3.6 cm
